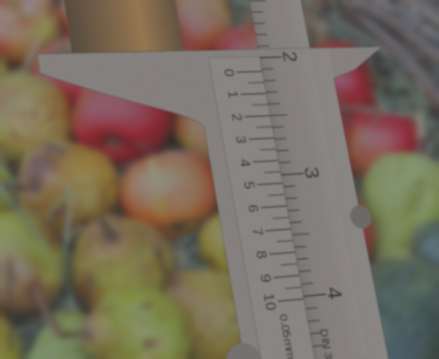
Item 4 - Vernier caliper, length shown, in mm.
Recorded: 21.2 mm
